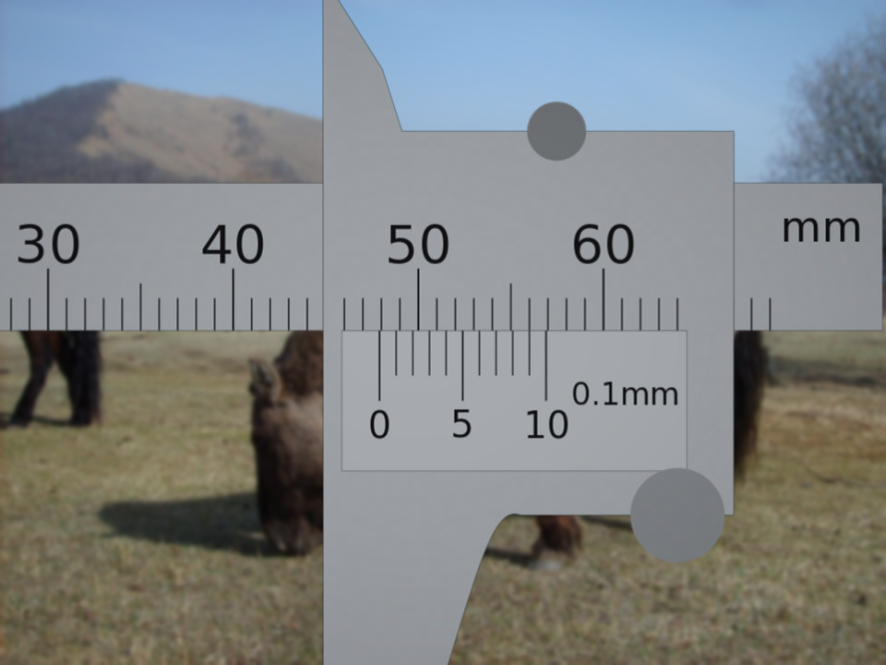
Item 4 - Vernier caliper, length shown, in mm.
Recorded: 47.9 mm
